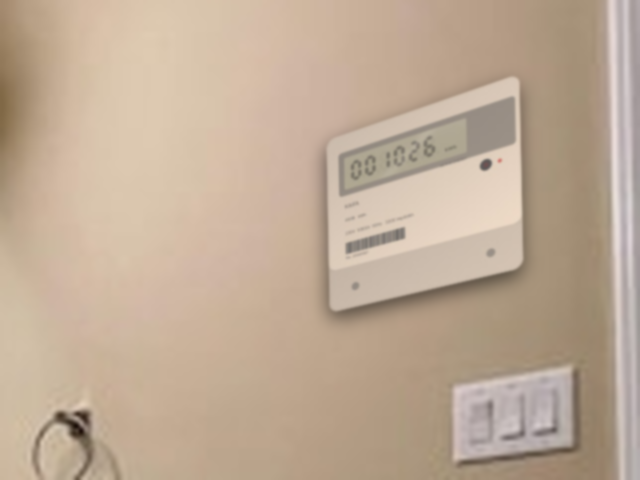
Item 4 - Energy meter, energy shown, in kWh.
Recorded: 1026 kWh
